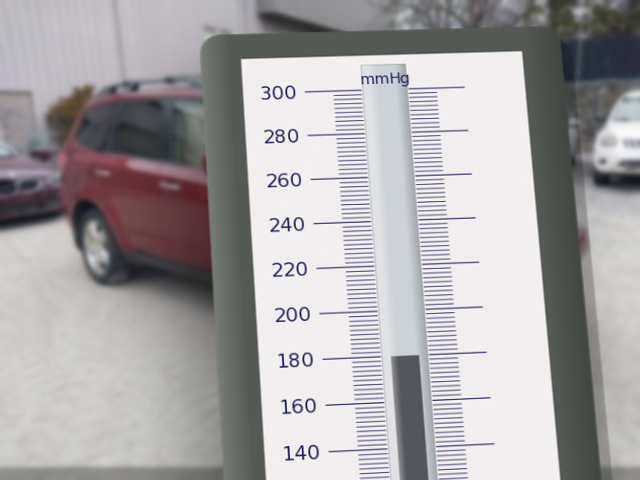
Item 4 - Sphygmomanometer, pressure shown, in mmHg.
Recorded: 180 mmHg
